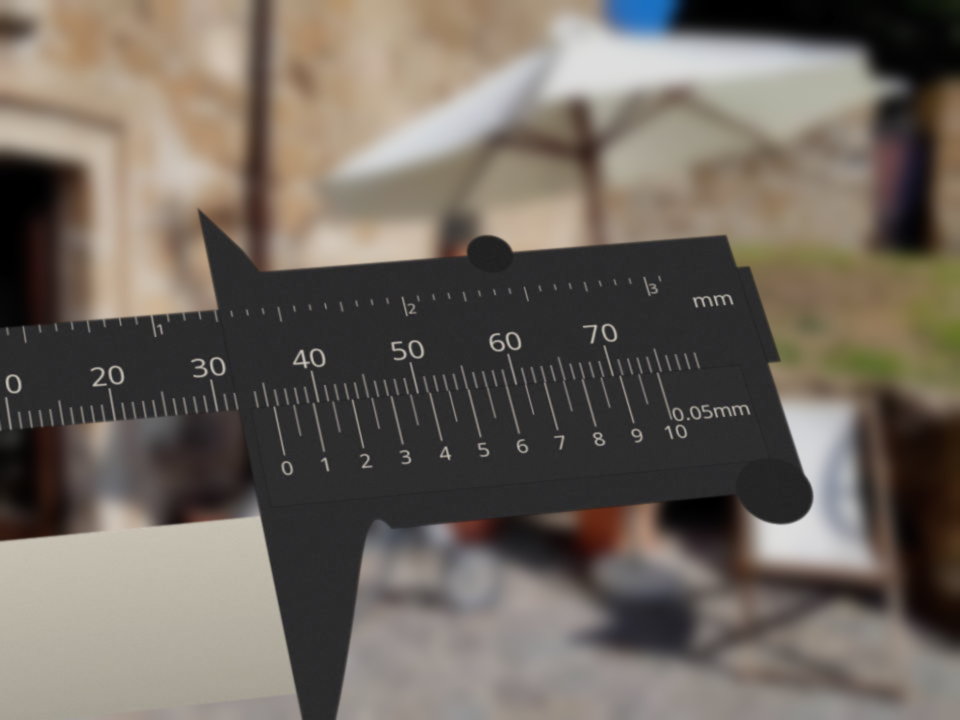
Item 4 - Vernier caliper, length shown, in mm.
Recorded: 35.6 mm
